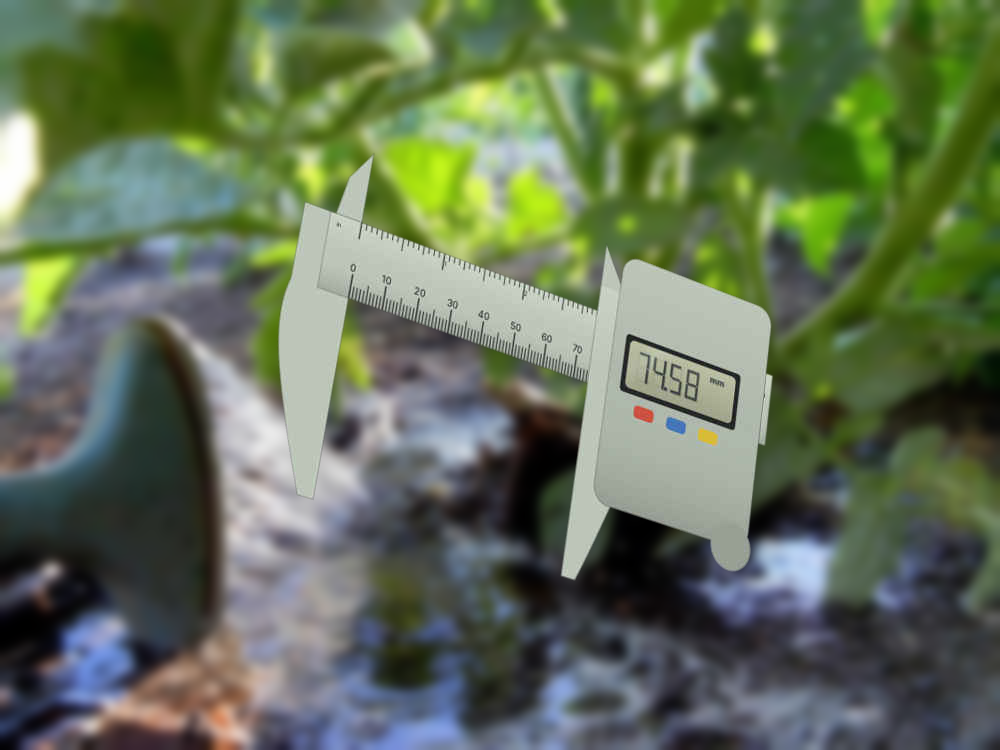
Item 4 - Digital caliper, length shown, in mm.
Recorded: 74.58 mm
